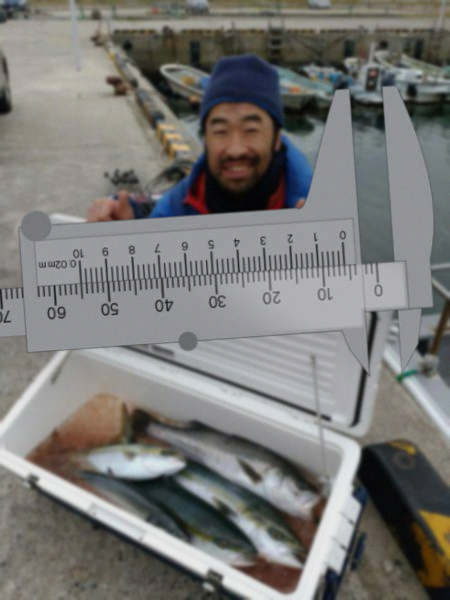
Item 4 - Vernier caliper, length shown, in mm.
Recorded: 6.0 mm
